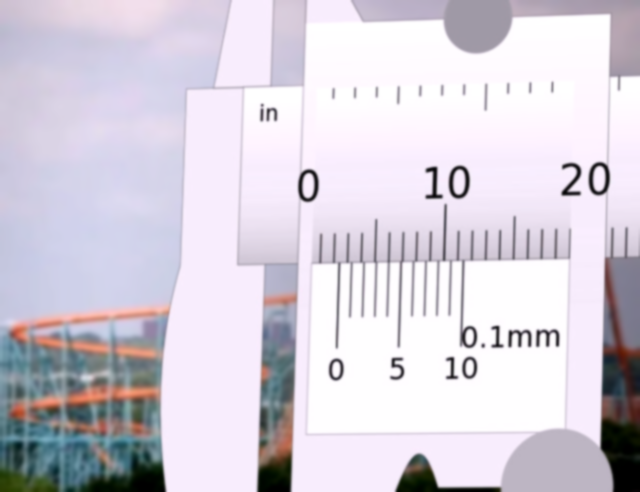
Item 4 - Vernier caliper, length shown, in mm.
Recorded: 2.4 mm
